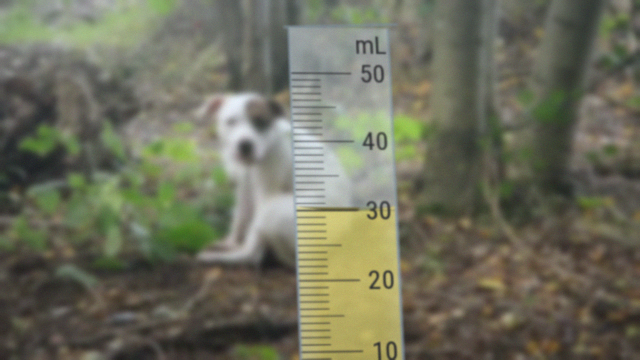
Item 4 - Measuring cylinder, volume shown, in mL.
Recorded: 30 mL
